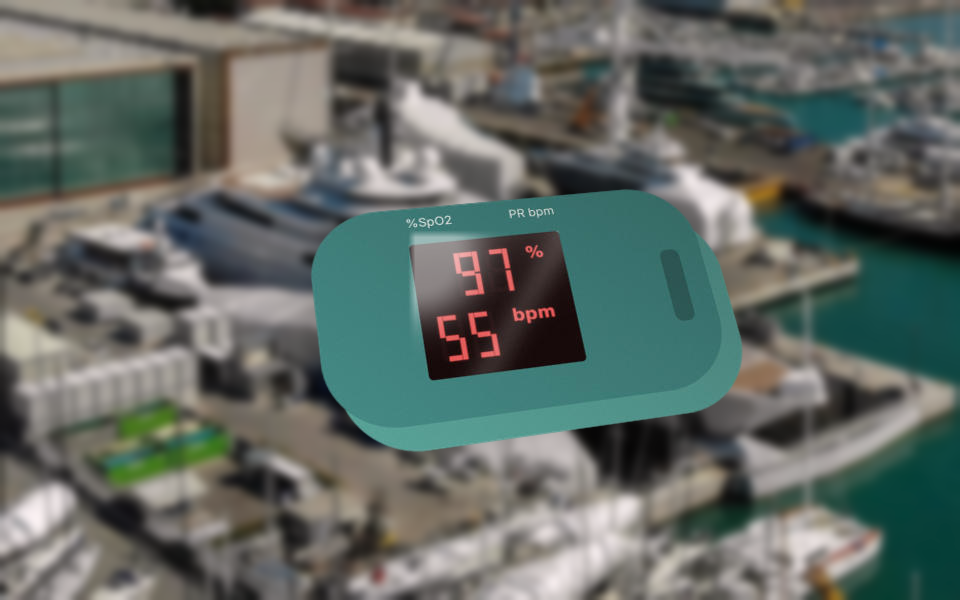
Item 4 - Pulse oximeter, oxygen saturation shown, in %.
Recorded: 97 %
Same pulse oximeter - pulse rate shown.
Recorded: 55 bpm
